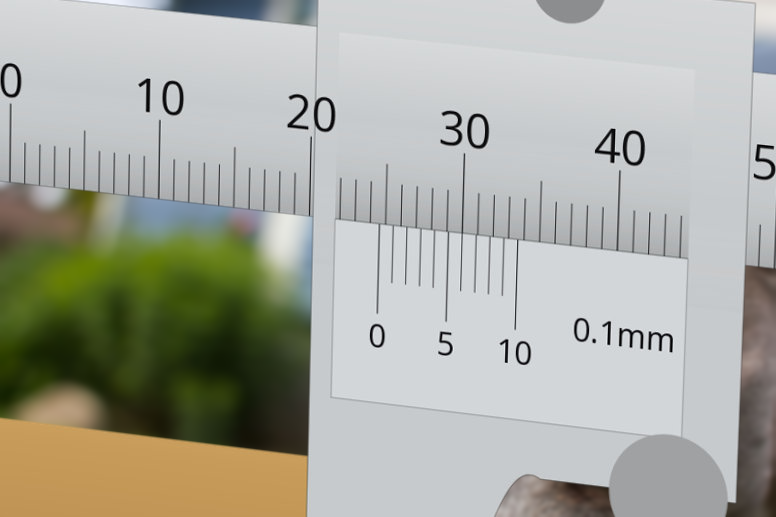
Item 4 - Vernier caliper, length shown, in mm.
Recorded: 24.6 mm
